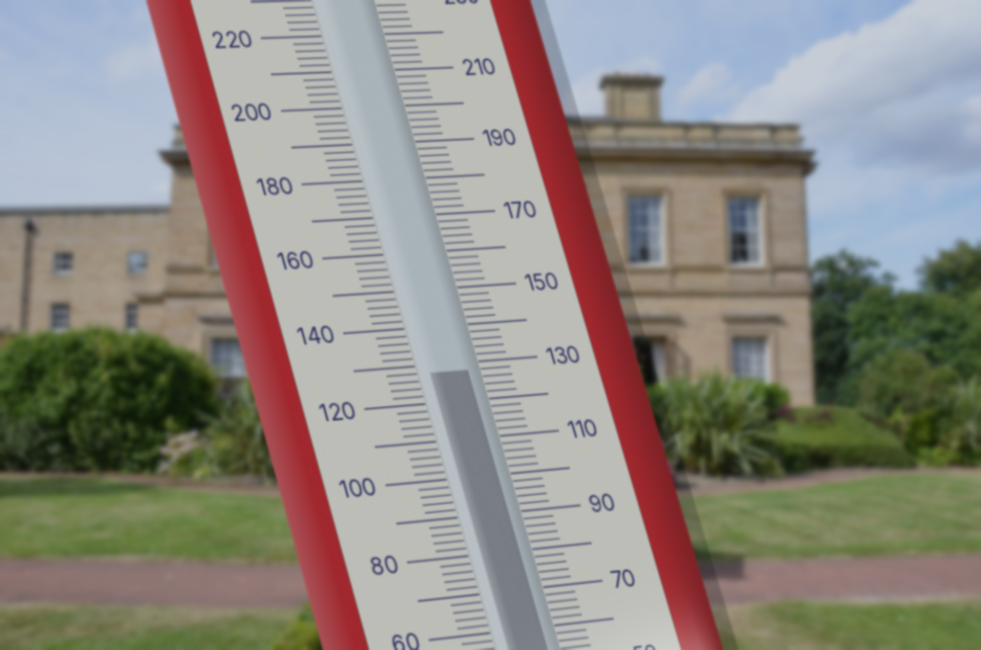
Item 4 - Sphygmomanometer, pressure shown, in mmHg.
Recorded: 128 mmHg
